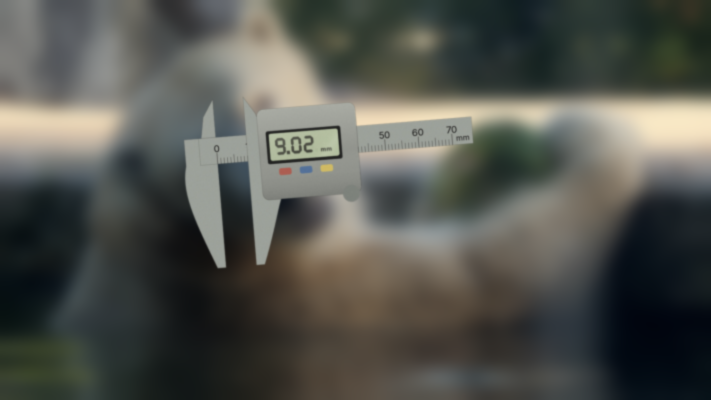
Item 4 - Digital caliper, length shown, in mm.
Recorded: 9.02 mm
